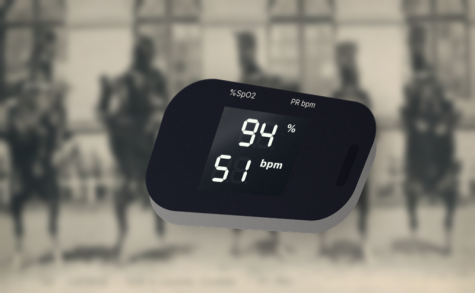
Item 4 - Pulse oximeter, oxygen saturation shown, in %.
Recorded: 94 %
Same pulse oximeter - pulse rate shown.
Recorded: 51 bpm
